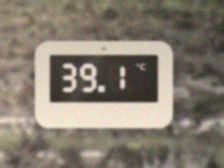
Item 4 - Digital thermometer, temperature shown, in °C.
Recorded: 39.1 °C
